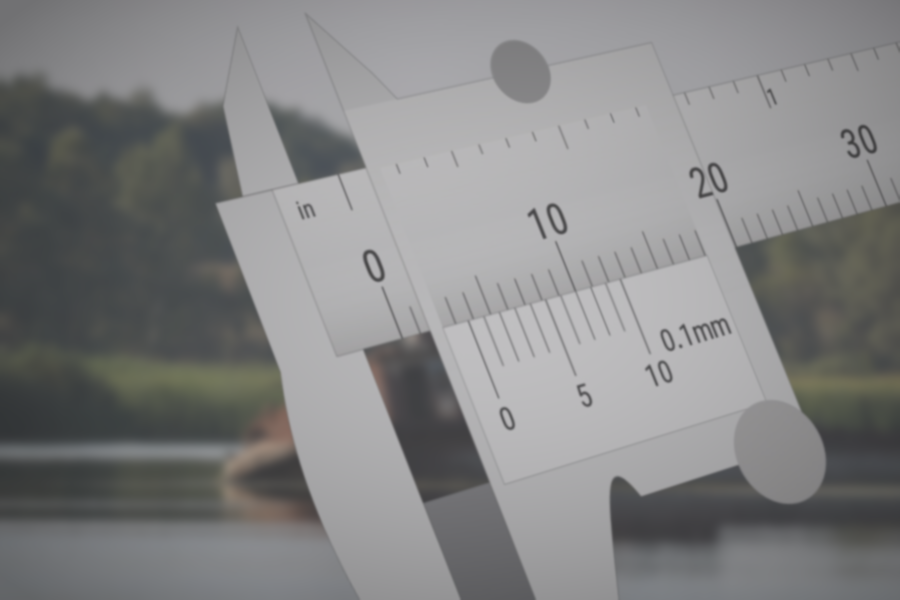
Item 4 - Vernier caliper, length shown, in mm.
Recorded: 3.7 mm
